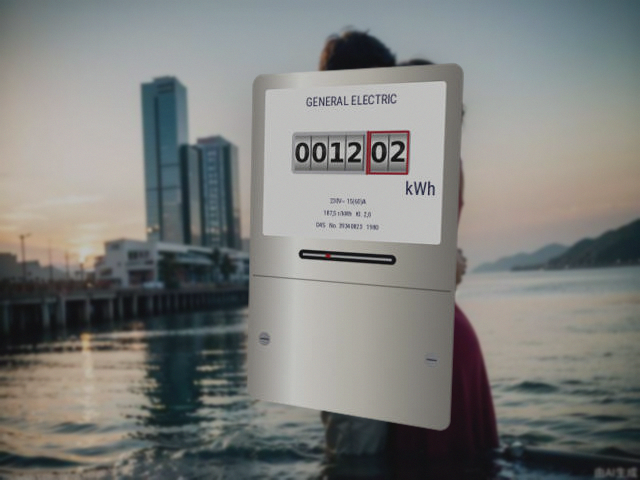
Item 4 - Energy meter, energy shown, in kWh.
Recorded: 12.02 kWh
